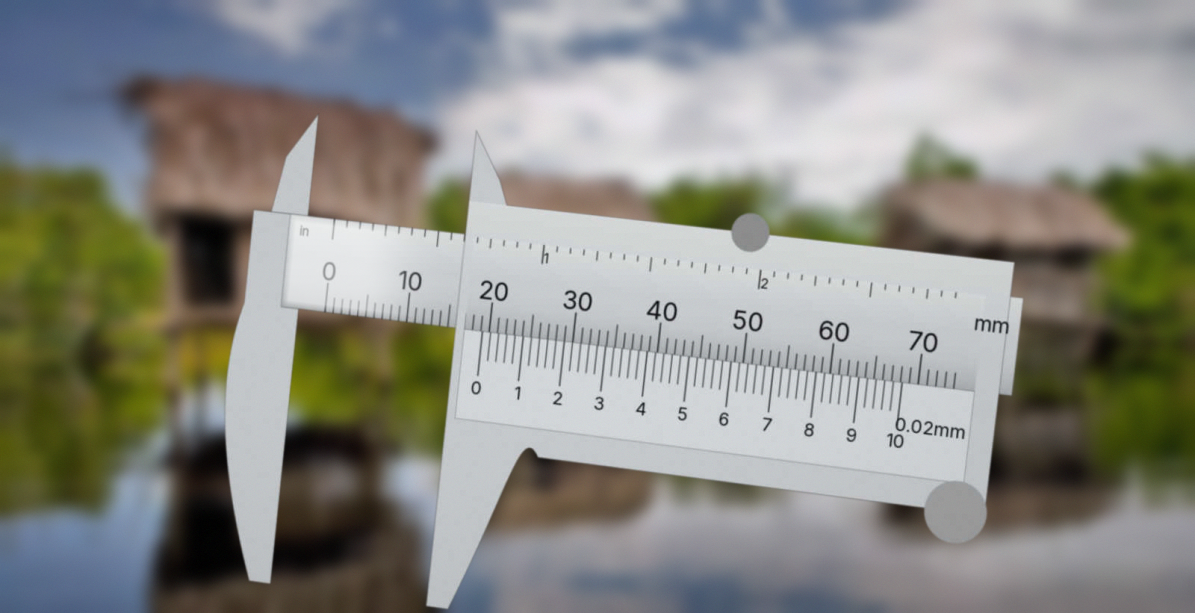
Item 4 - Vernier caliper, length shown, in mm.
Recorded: 19.2 mm
